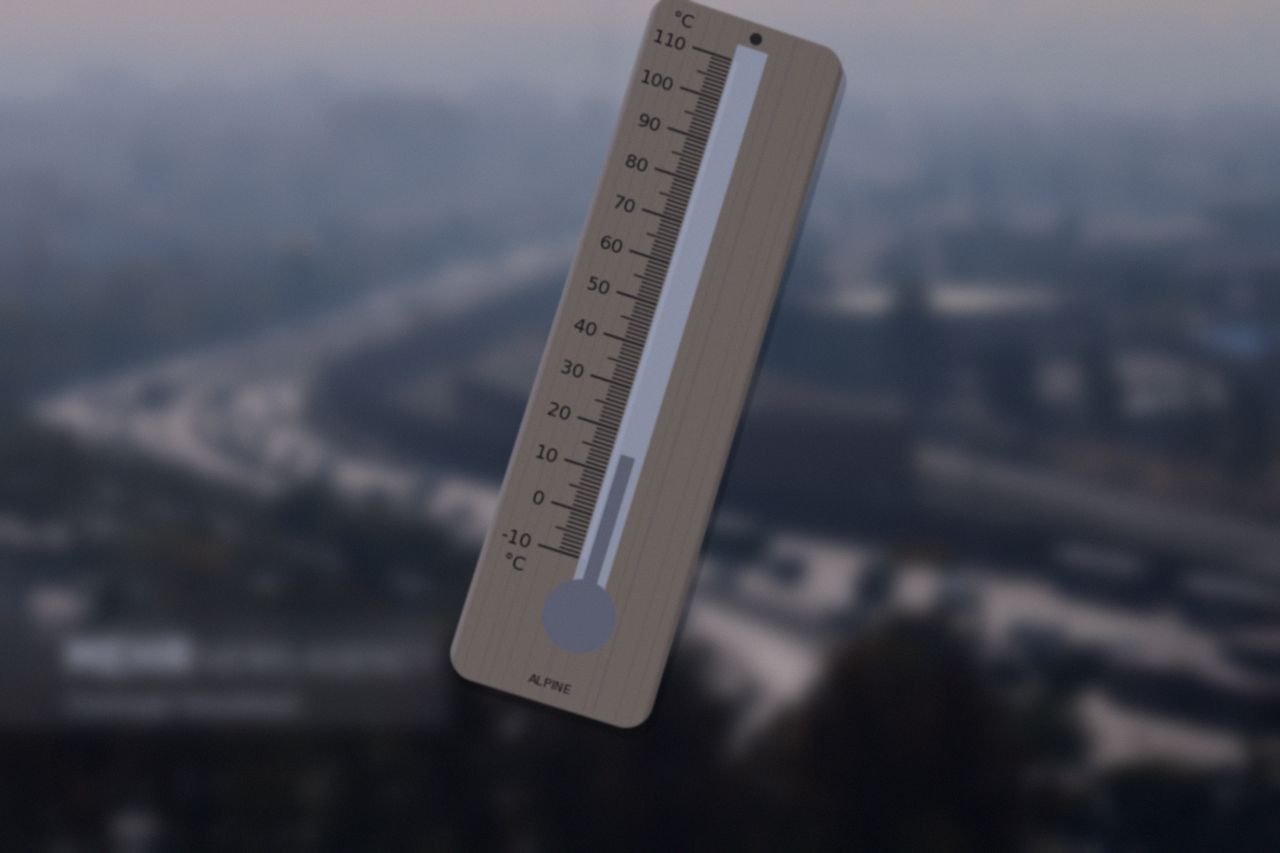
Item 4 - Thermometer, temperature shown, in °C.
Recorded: 15 °C
